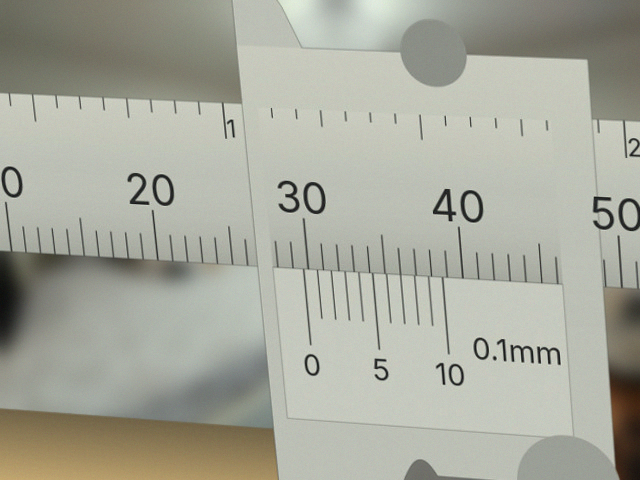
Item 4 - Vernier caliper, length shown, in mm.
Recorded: 29.7 mm
